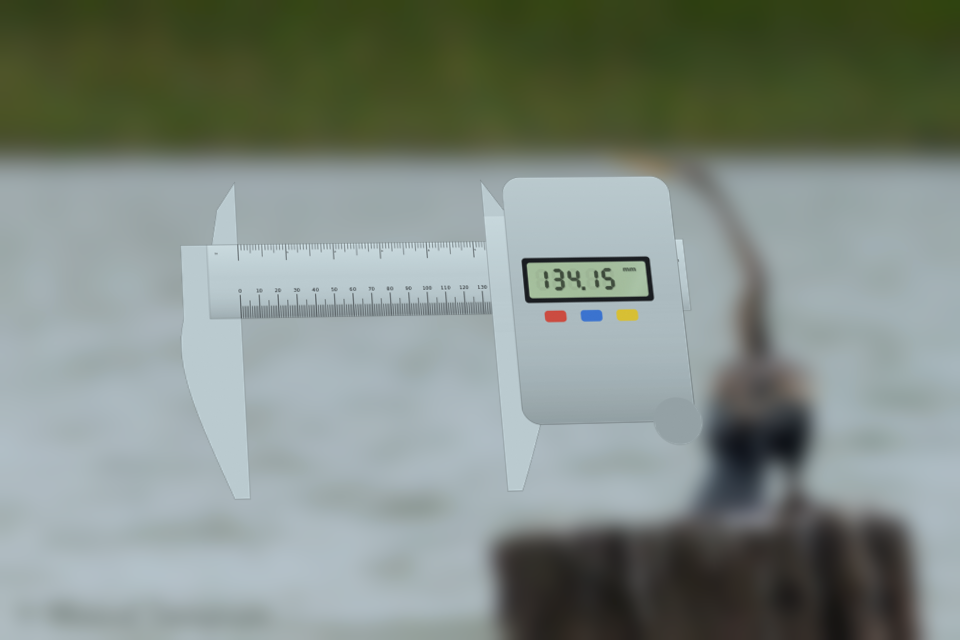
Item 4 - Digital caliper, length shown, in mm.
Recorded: 134.15 mm
